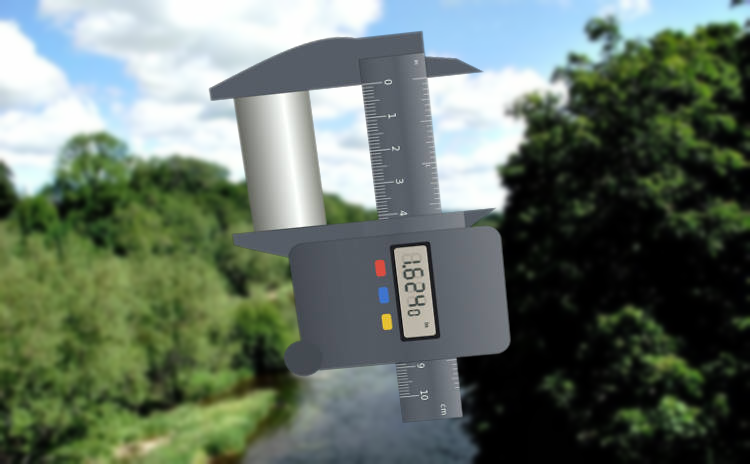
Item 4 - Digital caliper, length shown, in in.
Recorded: 1.6240 in
